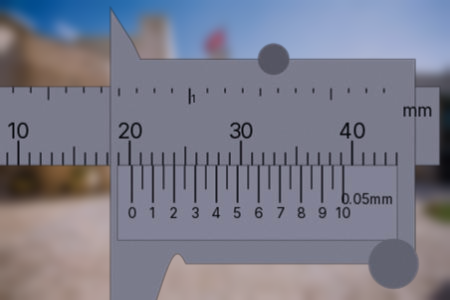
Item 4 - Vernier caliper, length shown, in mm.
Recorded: 20.2 mm
